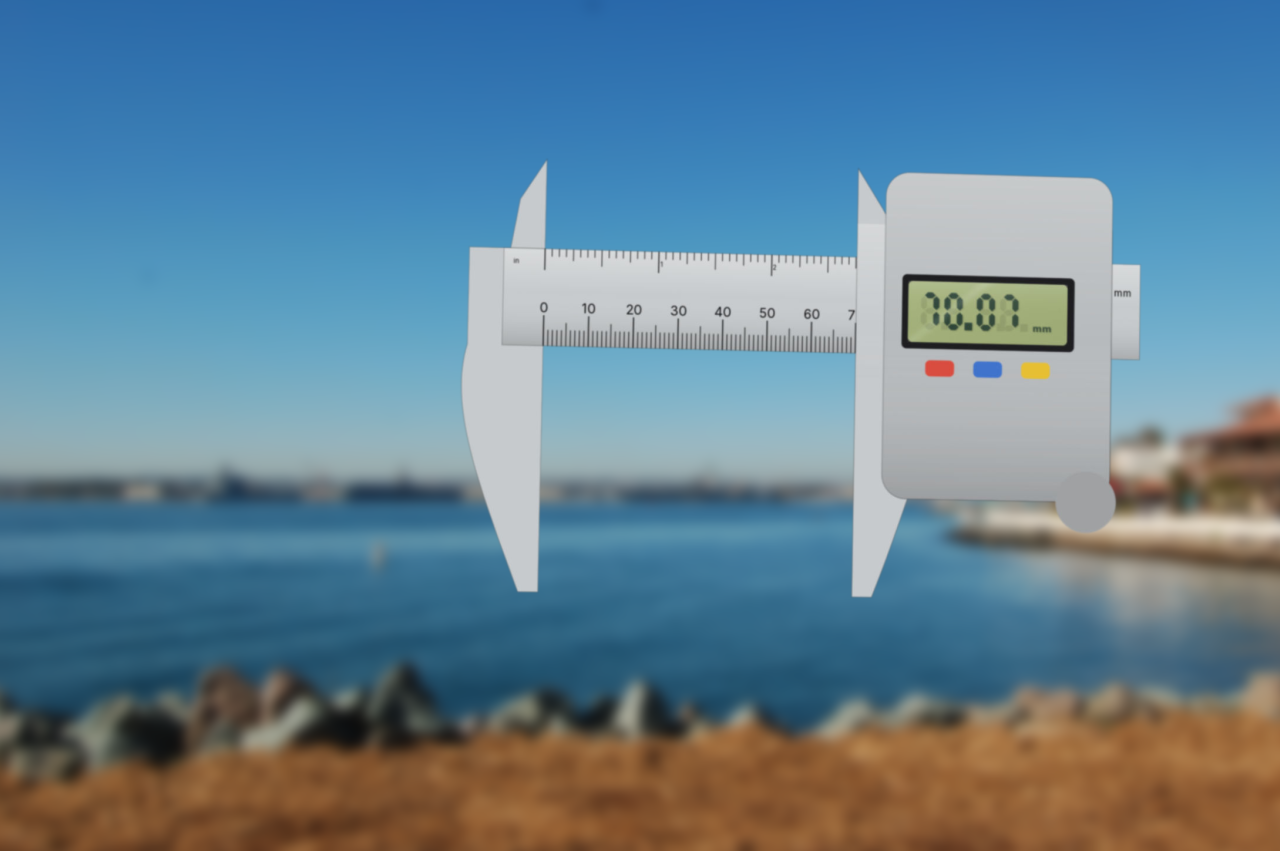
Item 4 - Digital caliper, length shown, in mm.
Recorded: 70.07 mm
